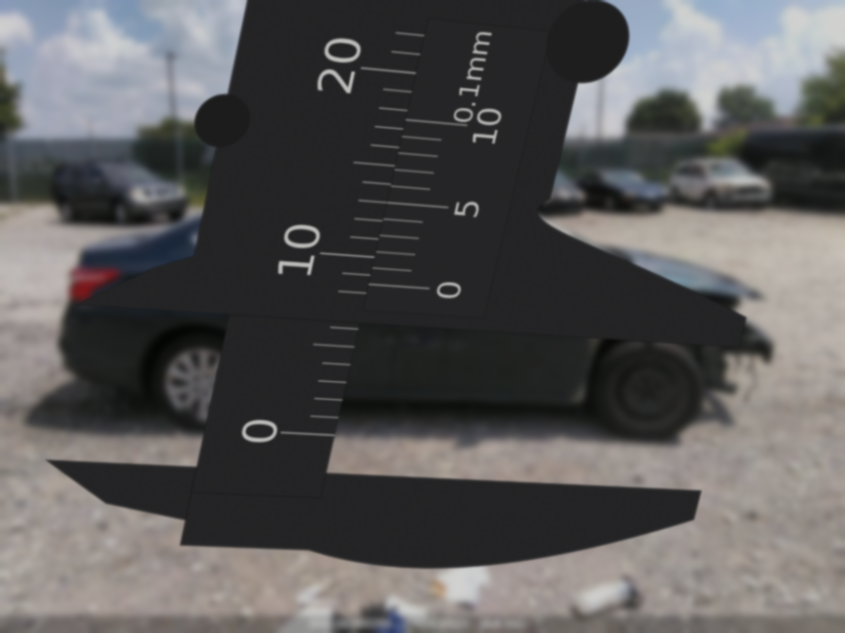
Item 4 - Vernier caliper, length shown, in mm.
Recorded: 8.5 mm
